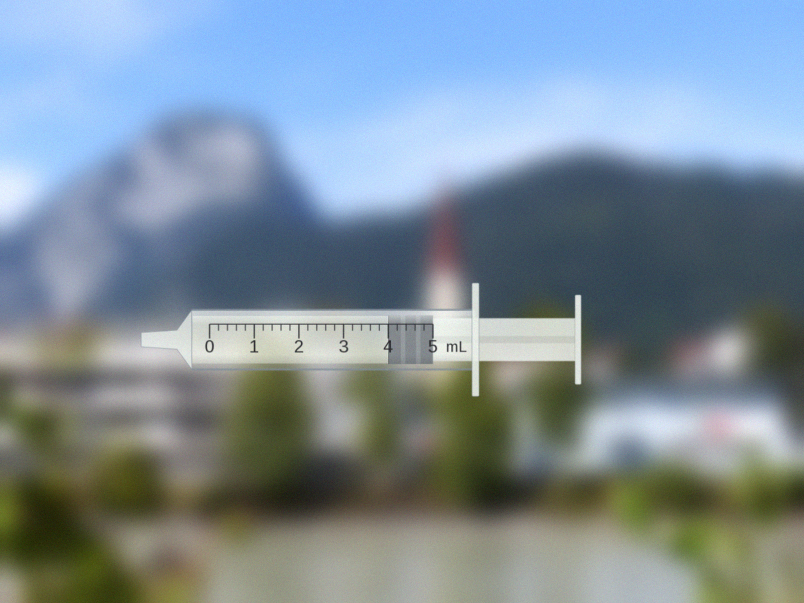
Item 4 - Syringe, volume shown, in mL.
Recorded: 4 mL
